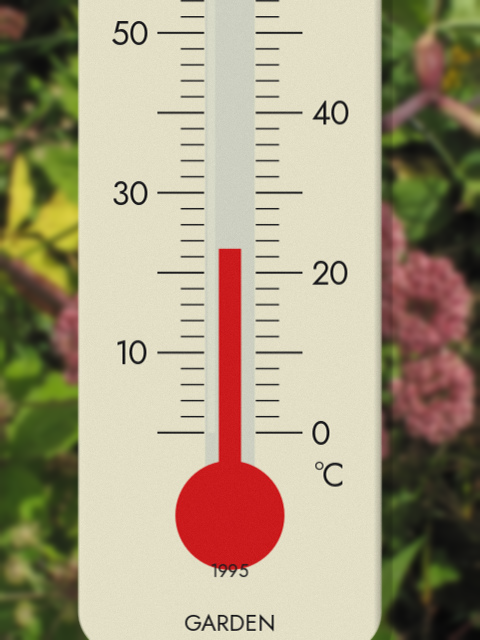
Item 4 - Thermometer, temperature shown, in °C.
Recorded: 23 °C
